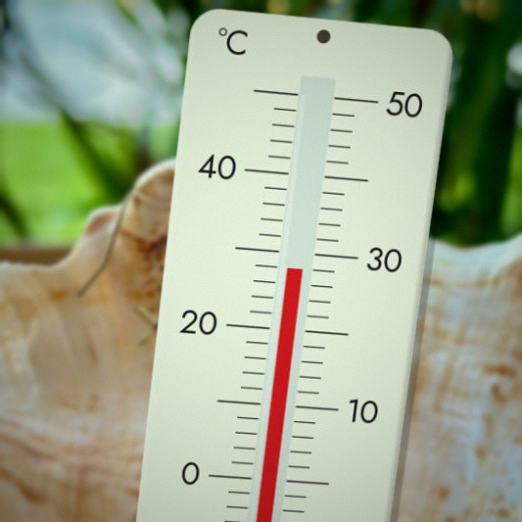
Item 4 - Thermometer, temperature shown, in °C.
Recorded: 28 °C
